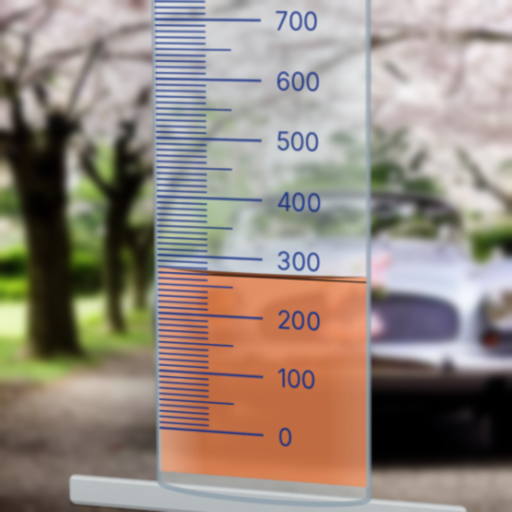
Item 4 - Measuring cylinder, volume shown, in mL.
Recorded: 270 mL
